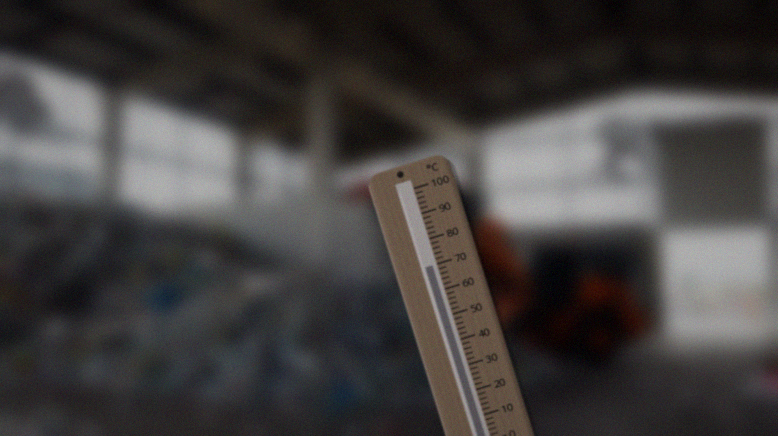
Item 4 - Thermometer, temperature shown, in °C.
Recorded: 70 °C
